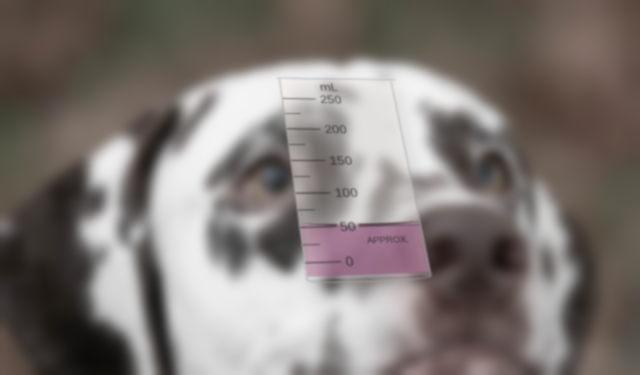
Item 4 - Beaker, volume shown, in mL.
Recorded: 50 mL
